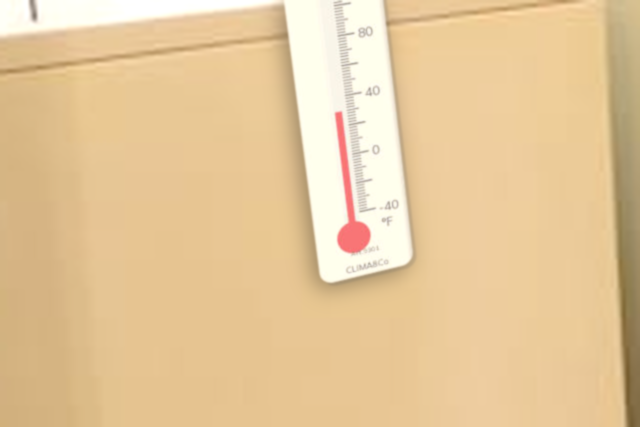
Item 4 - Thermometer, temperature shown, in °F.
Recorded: 30 °F
